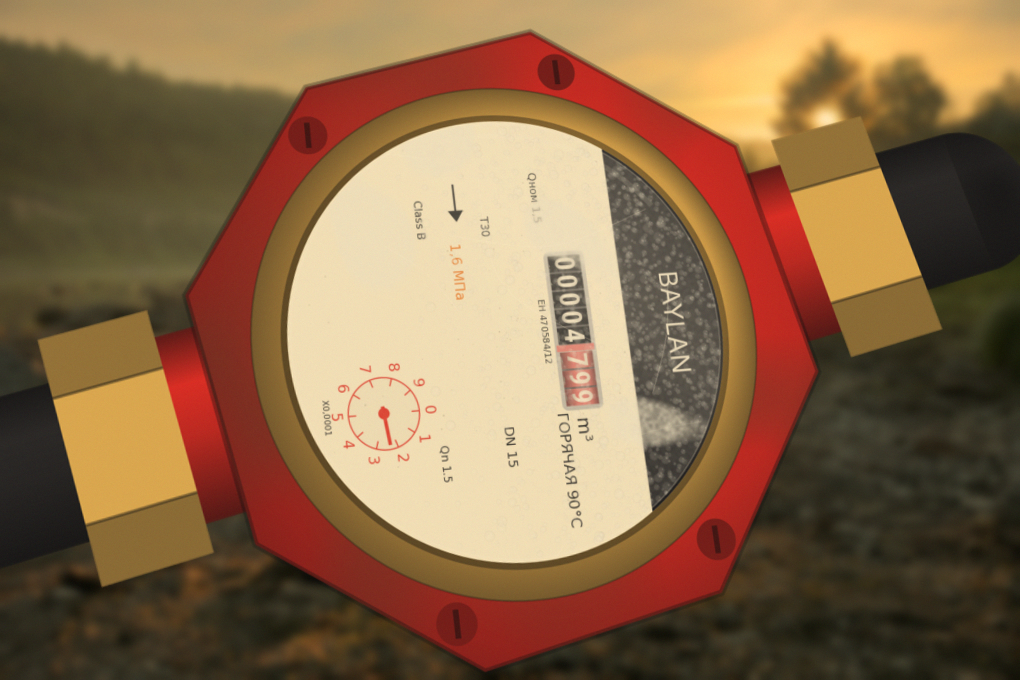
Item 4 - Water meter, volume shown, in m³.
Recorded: 4.7992 m³
